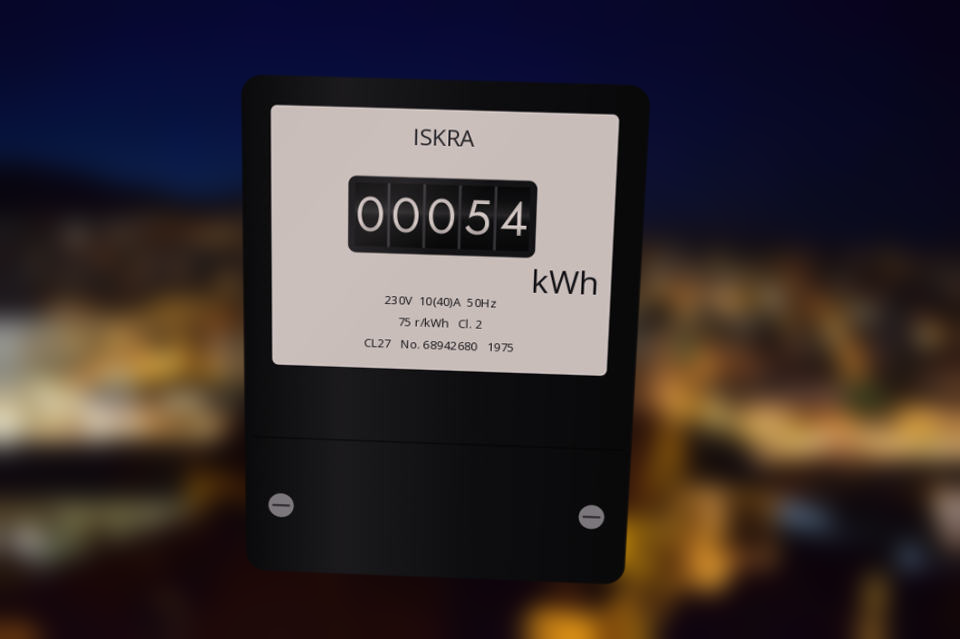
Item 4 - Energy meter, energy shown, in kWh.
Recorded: 54 kWh
